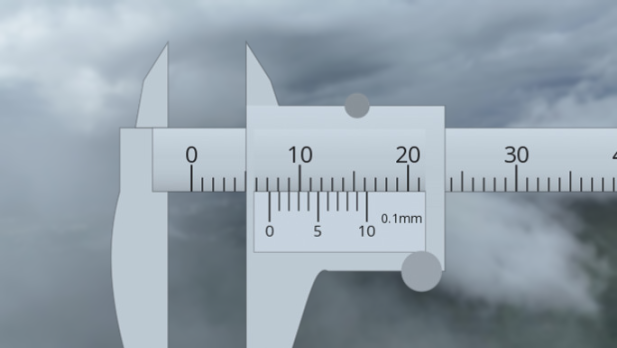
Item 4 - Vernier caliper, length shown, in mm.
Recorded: 7.2 mm
